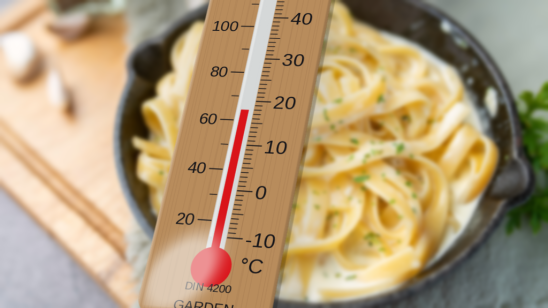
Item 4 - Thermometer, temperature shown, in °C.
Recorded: 18 °C
